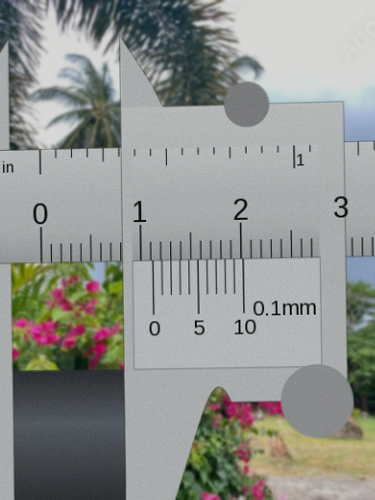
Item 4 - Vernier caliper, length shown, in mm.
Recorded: 11.2 mm
